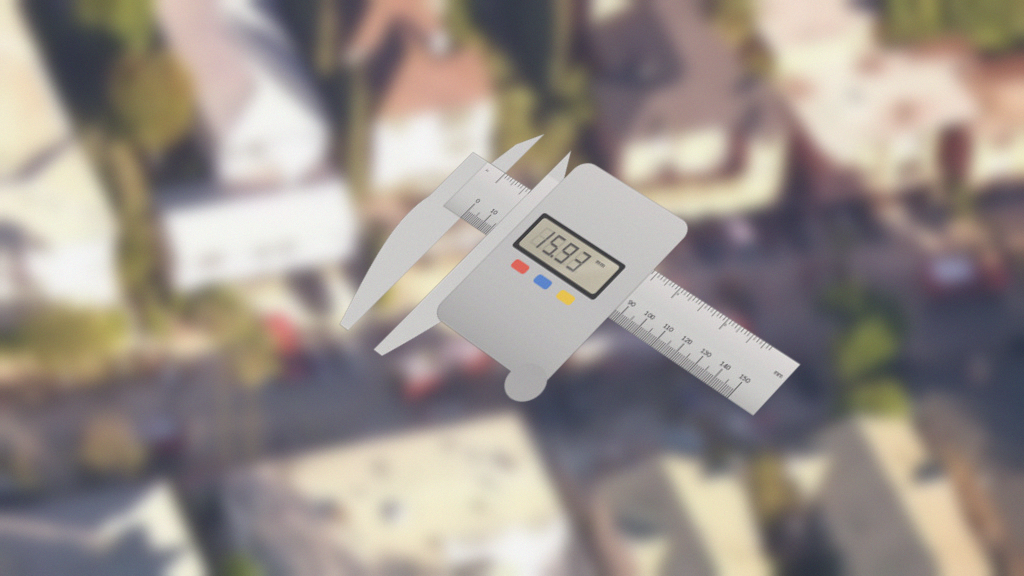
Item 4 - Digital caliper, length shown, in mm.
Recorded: 15.93 mm
